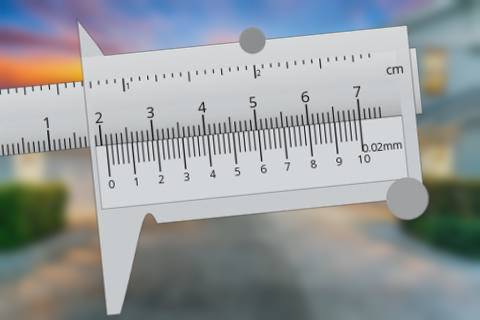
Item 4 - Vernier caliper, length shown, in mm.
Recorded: 21.0 mm
